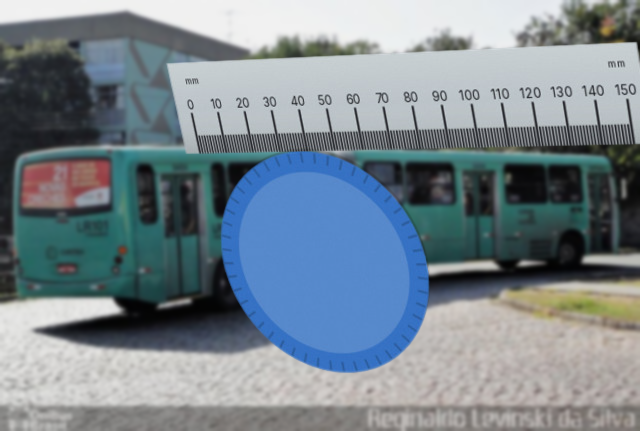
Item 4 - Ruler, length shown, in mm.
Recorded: 75 mm
